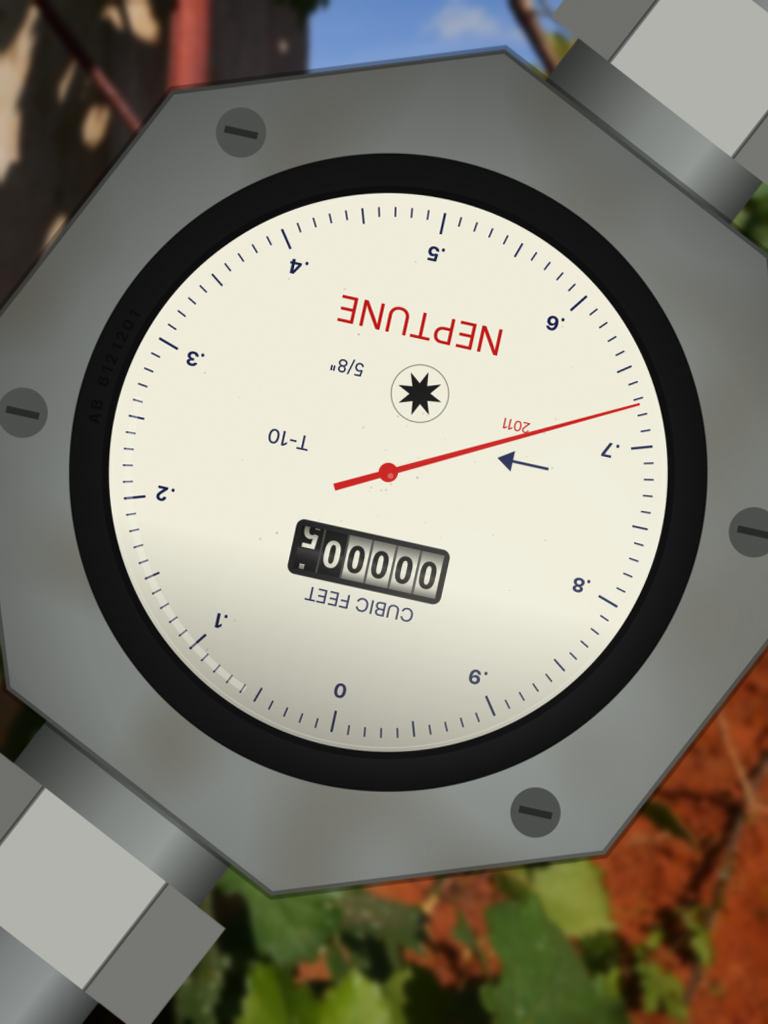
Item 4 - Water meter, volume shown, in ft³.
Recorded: 4.67 ft³
